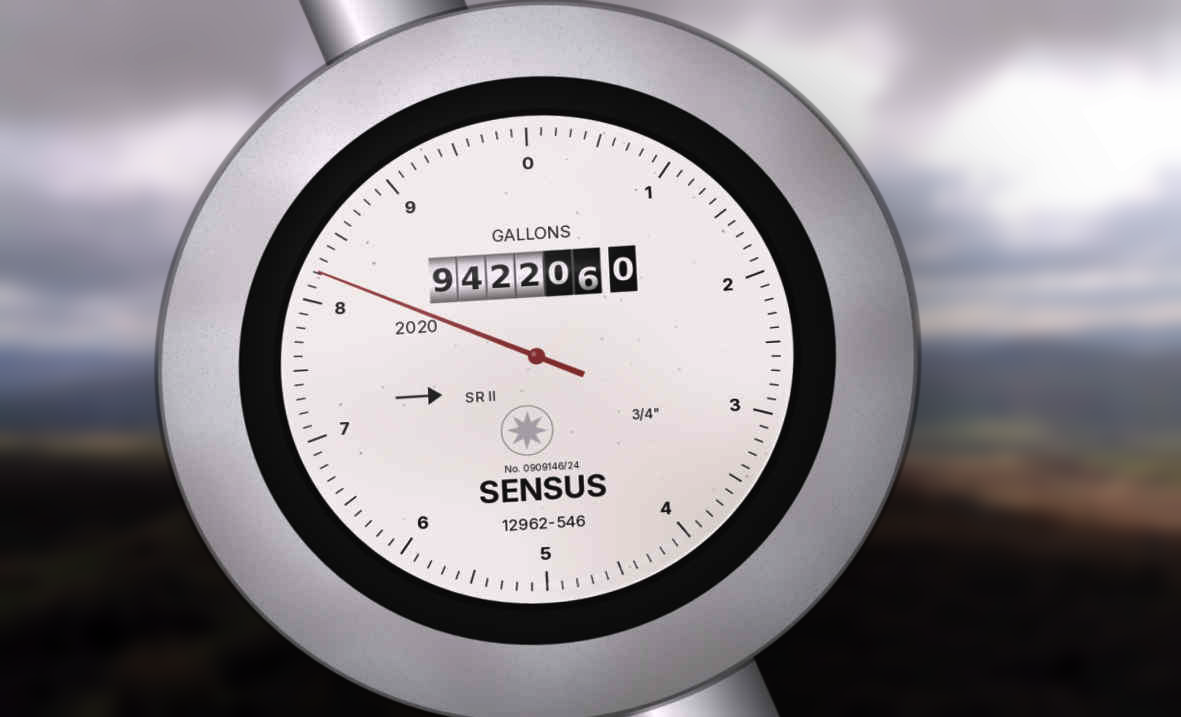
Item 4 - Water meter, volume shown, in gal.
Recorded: 9422058.2 gal
